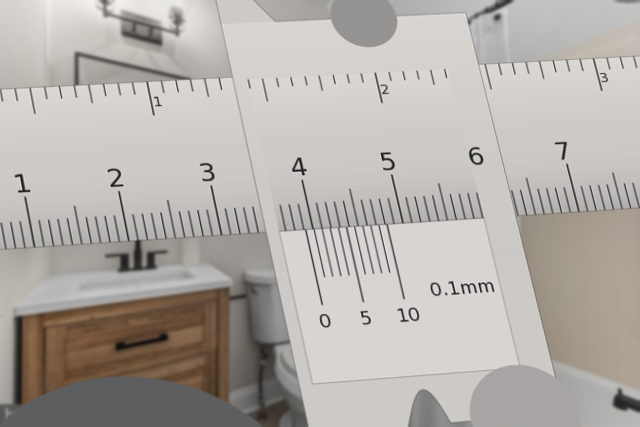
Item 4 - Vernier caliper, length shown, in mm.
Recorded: 39.2 mm
